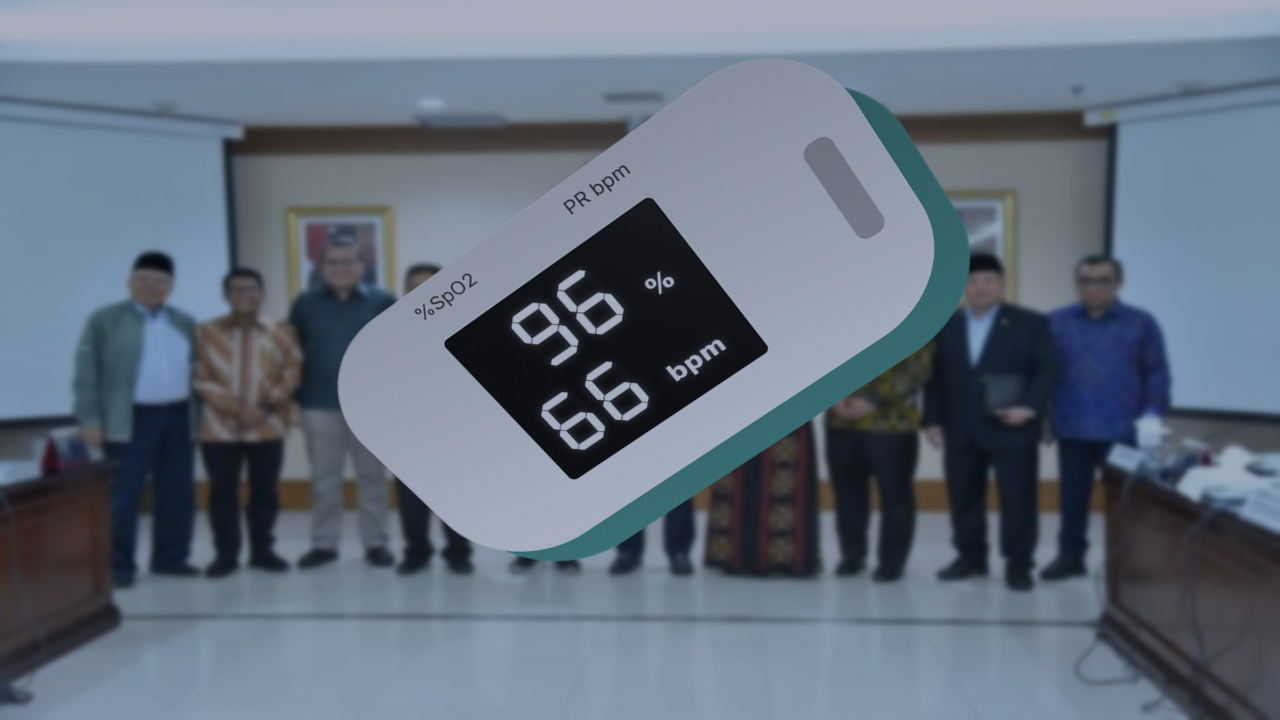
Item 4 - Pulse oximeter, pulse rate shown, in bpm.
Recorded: 66 bpm
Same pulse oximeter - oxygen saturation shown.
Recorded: 96 %
